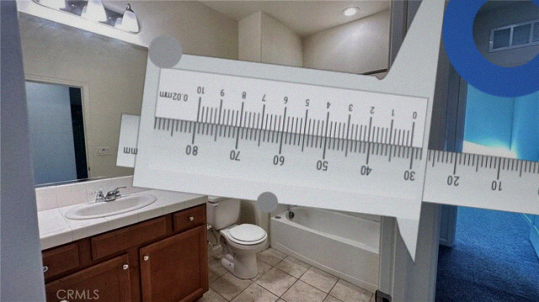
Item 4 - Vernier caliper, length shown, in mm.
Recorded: 30.5 mm
